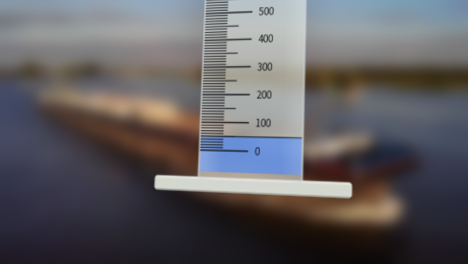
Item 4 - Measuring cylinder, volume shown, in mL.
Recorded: 50 mL
